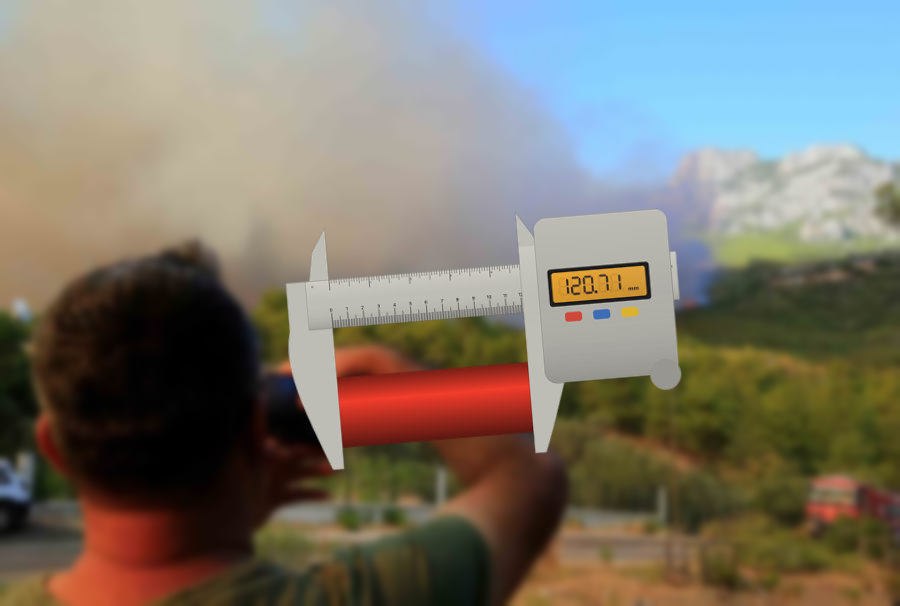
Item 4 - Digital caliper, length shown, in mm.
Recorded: 120.71 mm
